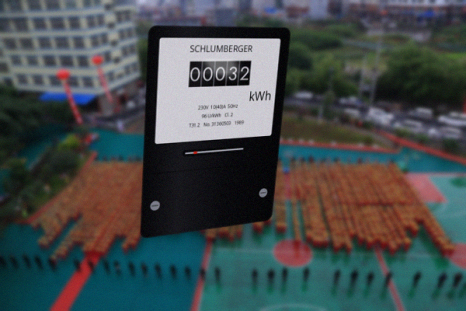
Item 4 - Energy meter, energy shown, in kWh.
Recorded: 32 kWh
